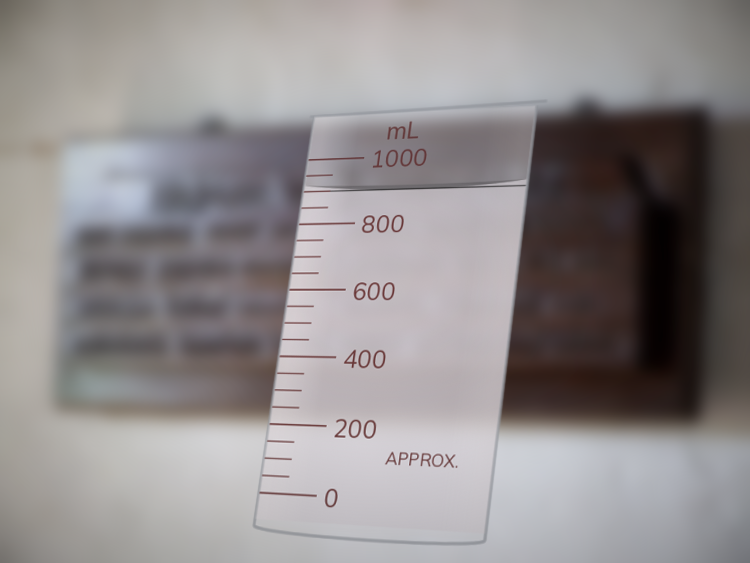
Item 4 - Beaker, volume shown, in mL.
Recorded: 900 mL
